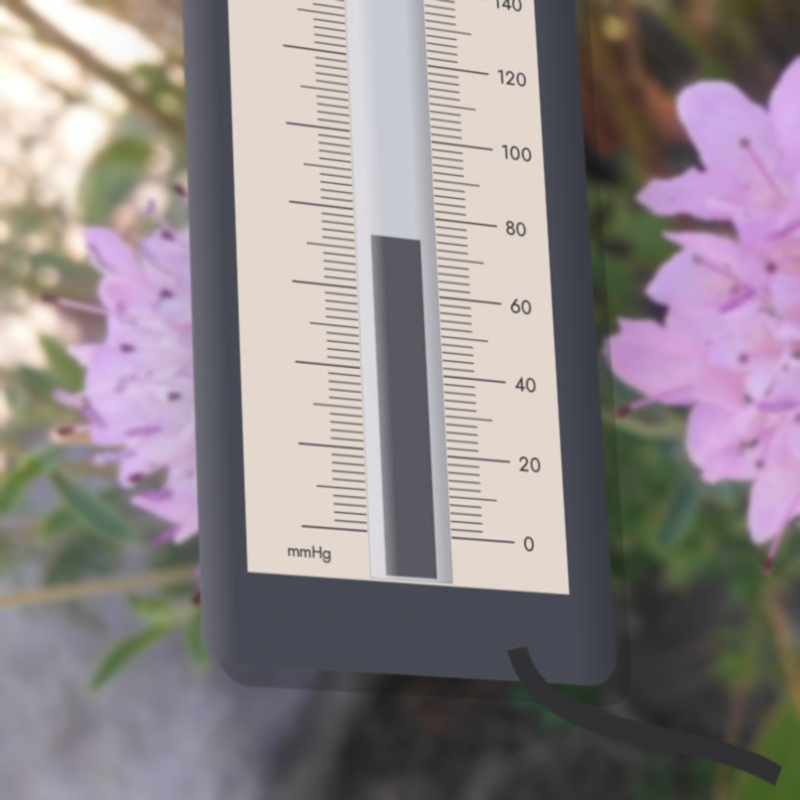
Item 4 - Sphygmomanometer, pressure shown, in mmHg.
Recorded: 74 mmHg
